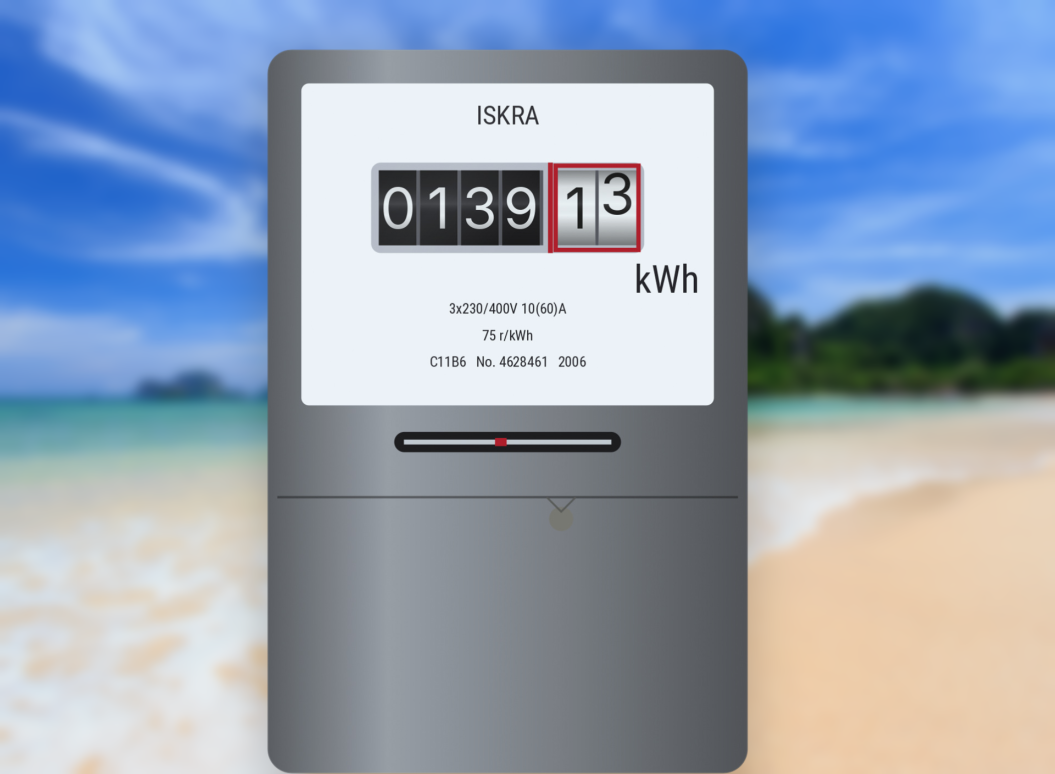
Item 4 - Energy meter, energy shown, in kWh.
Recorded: 139.13 kWh
